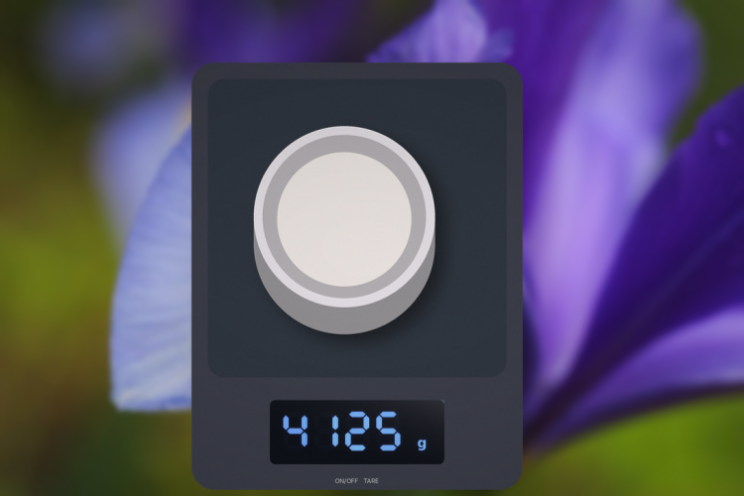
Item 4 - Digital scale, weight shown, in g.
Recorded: 4125 g
